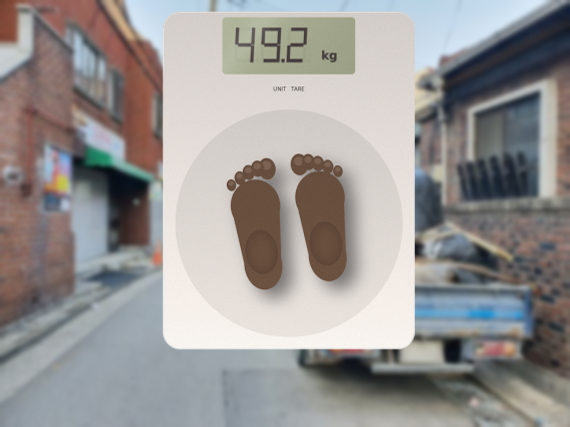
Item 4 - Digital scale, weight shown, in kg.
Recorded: 49.2 kg
